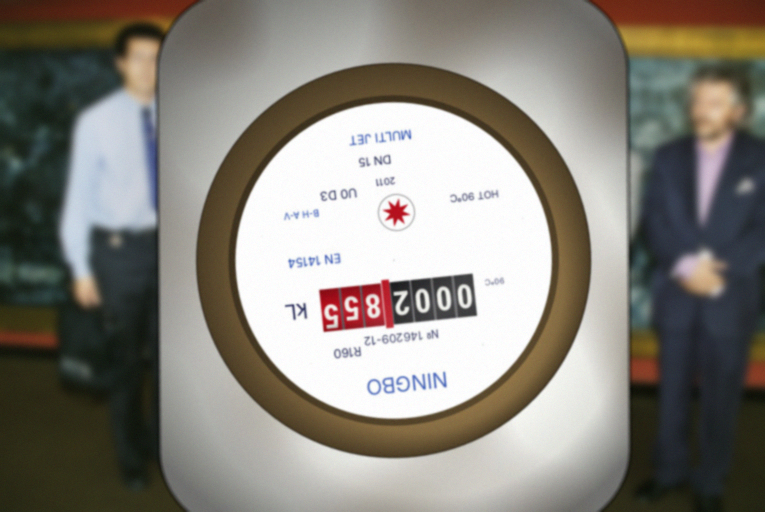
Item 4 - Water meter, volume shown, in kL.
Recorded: 2.855 kL
